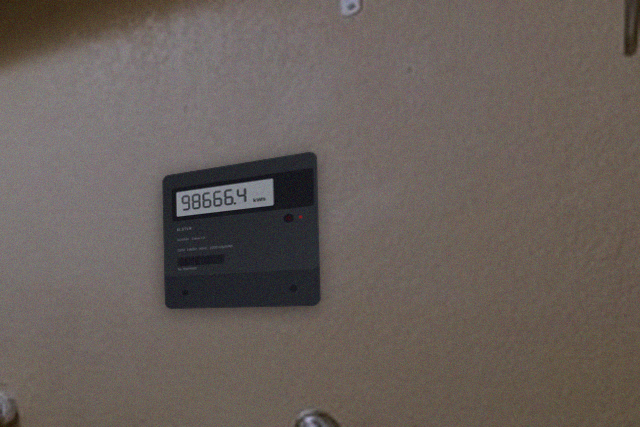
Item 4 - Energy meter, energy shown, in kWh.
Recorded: 98666.4 kWh
